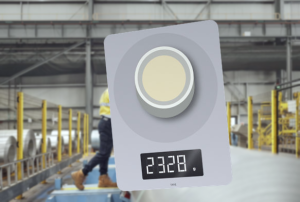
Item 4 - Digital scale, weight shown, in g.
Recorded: 2328 g
